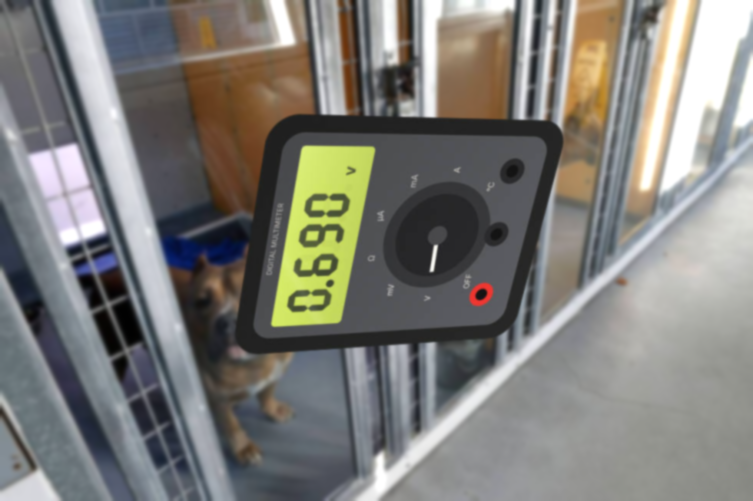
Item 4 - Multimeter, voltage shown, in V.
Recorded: 0.690 V
